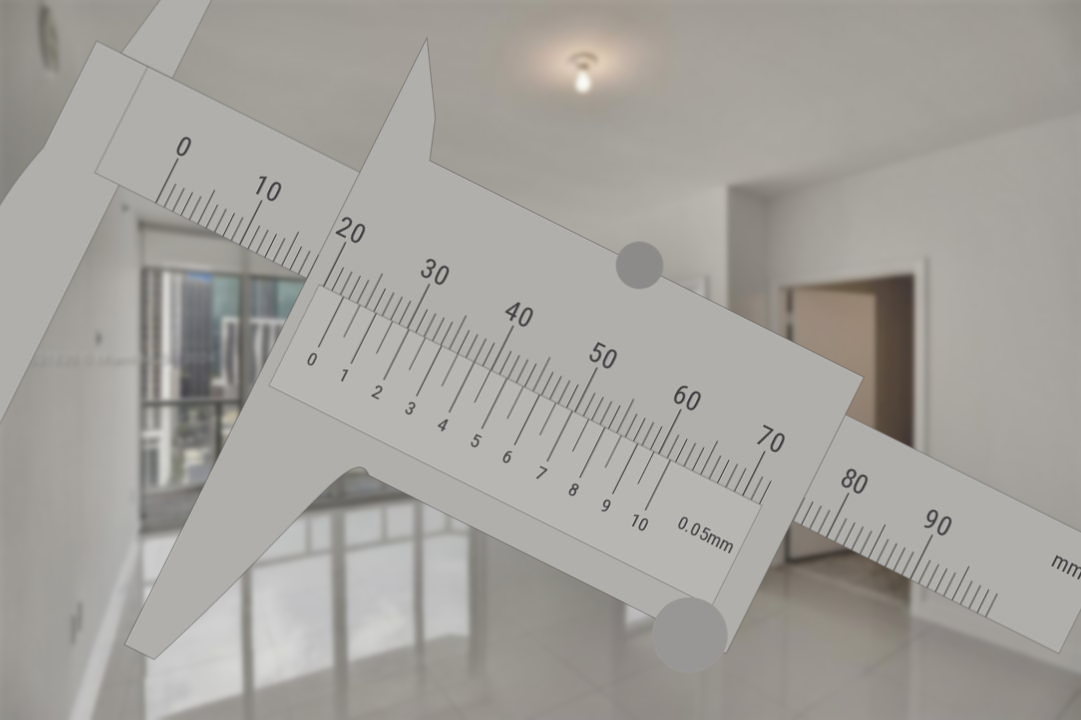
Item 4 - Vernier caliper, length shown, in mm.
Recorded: 22.4 mm
